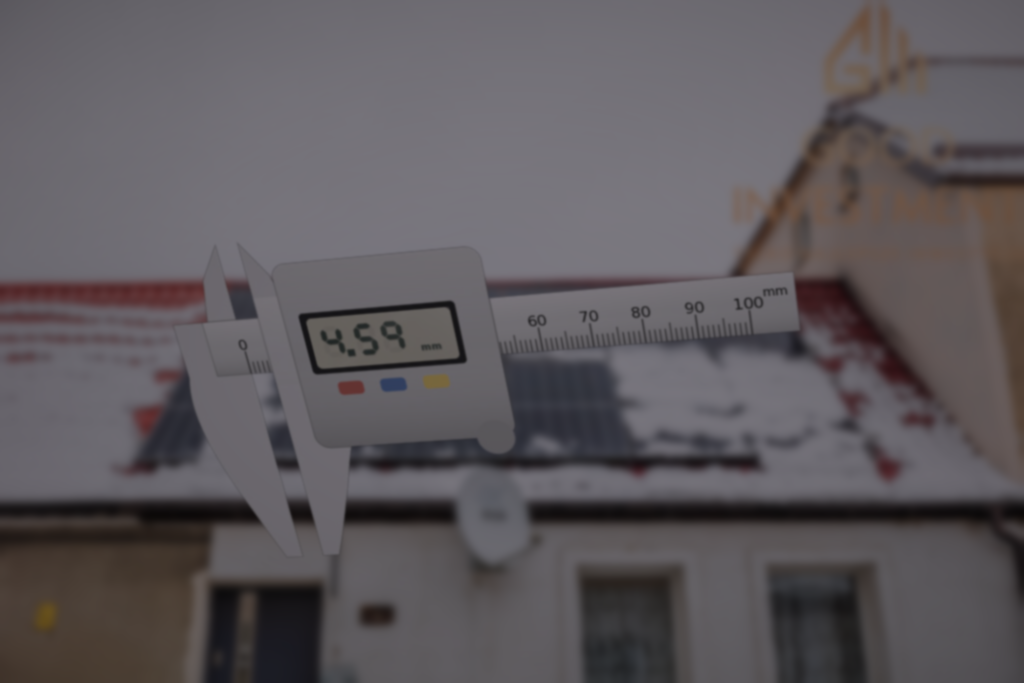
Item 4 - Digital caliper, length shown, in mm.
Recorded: 4.59 mm
